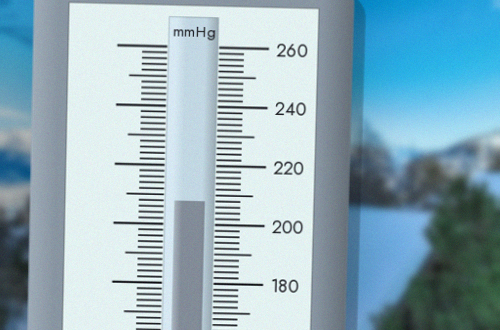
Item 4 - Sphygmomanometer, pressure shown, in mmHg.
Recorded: 208 mmHg
